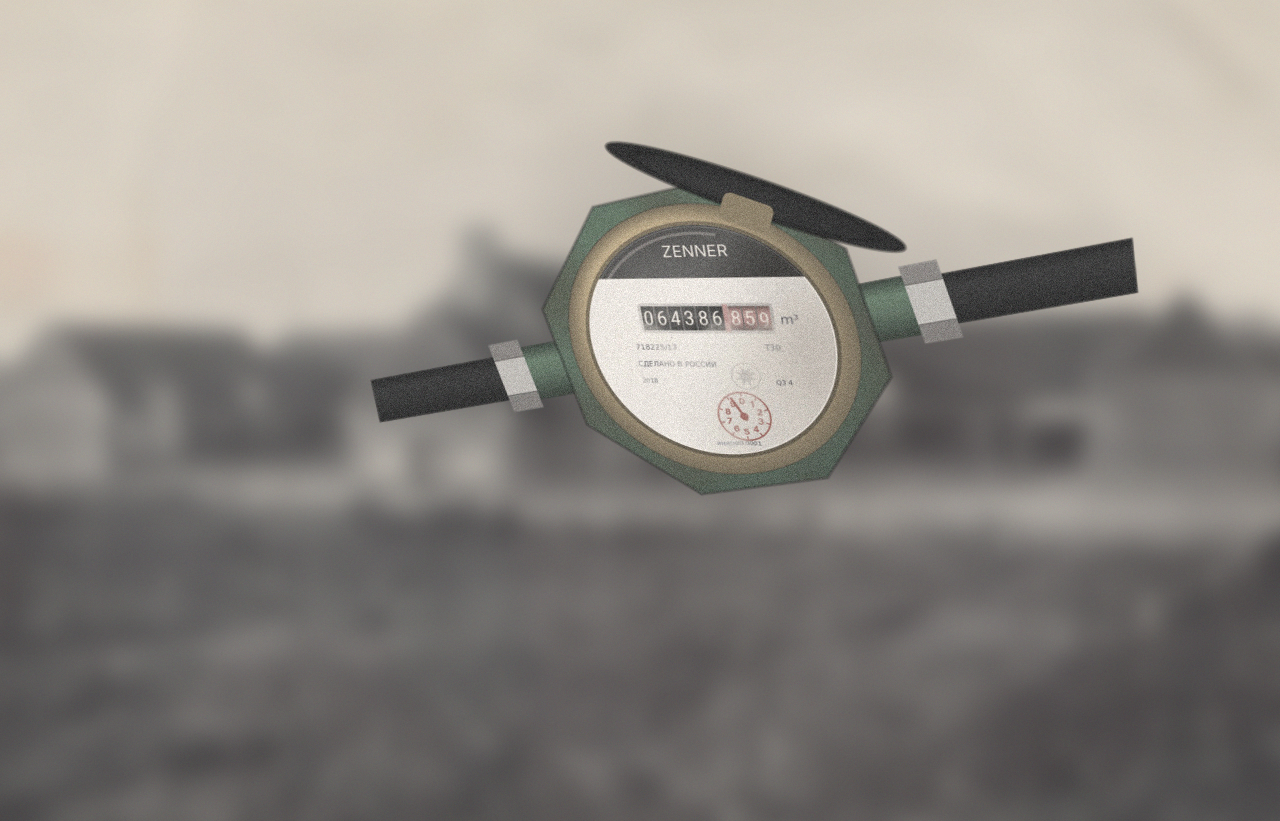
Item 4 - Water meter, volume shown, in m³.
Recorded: 64386.8589 m³
